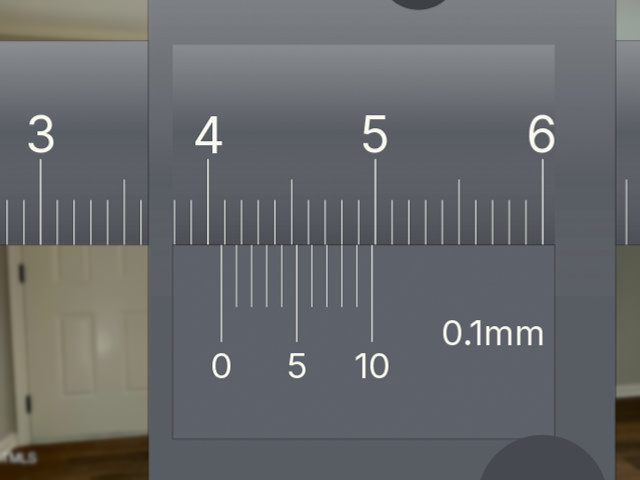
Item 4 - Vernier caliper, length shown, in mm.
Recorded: 40.8 mm
